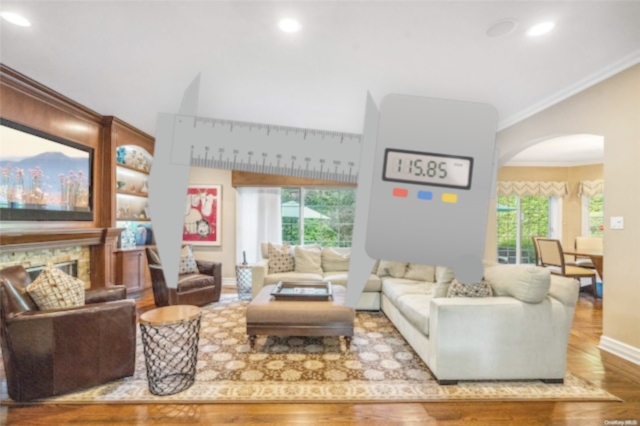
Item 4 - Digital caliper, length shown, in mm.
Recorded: 115.85 mm
